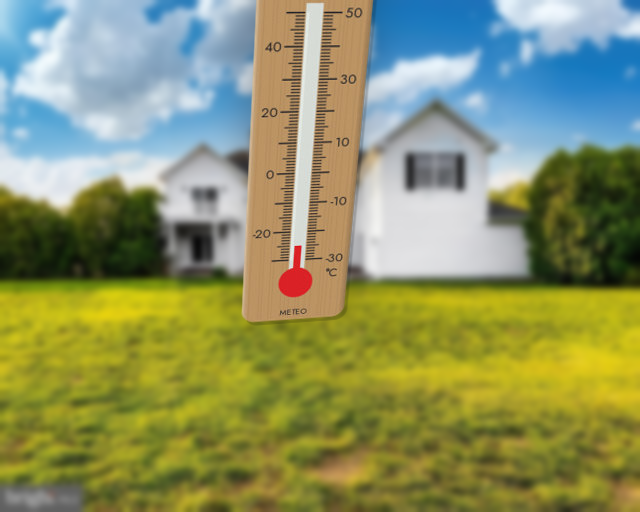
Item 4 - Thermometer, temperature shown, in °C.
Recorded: -25 °C
